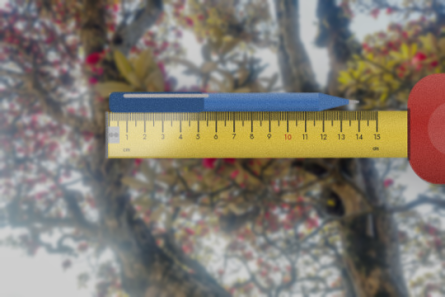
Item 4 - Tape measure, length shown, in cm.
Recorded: 14 cm
